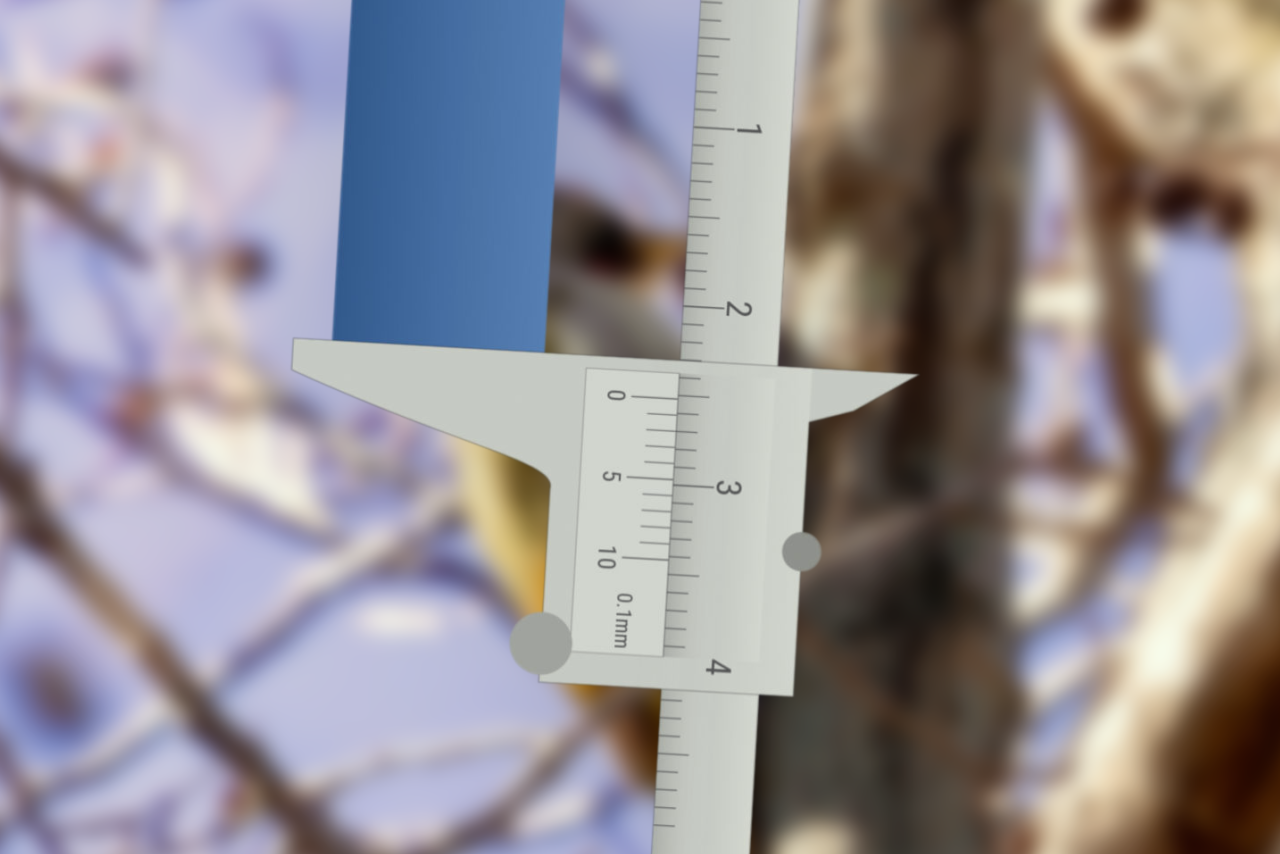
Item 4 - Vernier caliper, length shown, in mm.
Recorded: 25.2 mm
